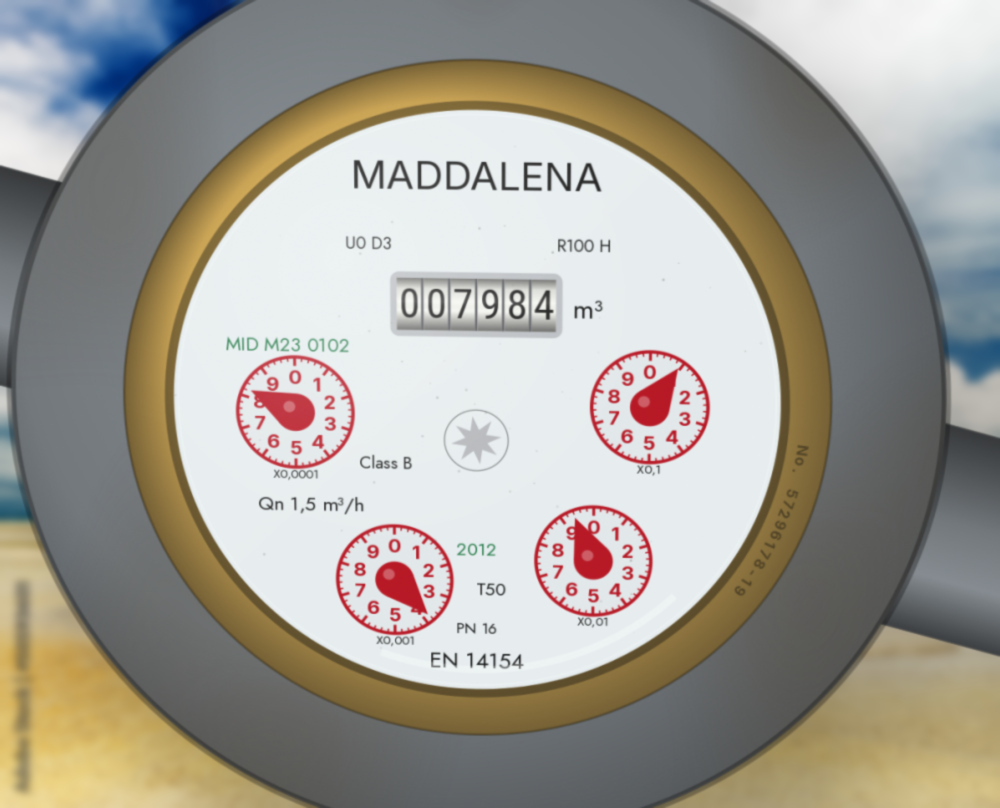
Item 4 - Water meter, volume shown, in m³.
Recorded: 7984.0938 m³
